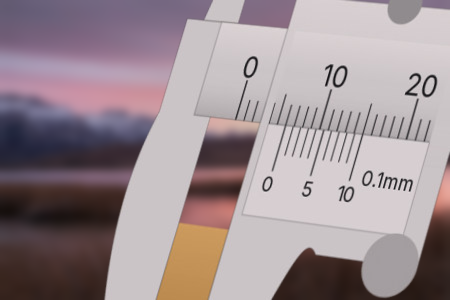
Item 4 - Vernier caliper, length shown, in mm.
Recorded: 6.0 mm
